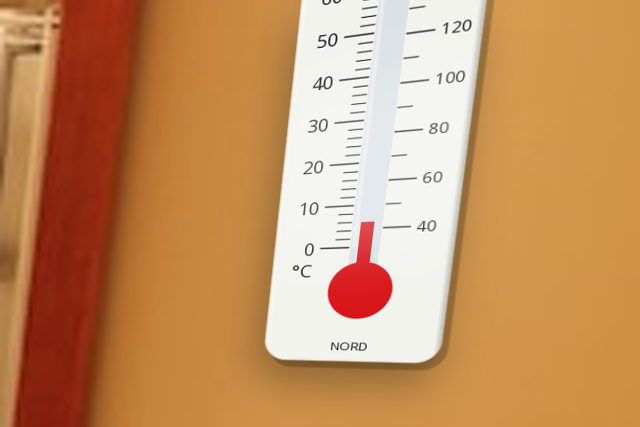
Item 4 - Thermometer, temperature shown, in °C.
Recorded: 6 °C
